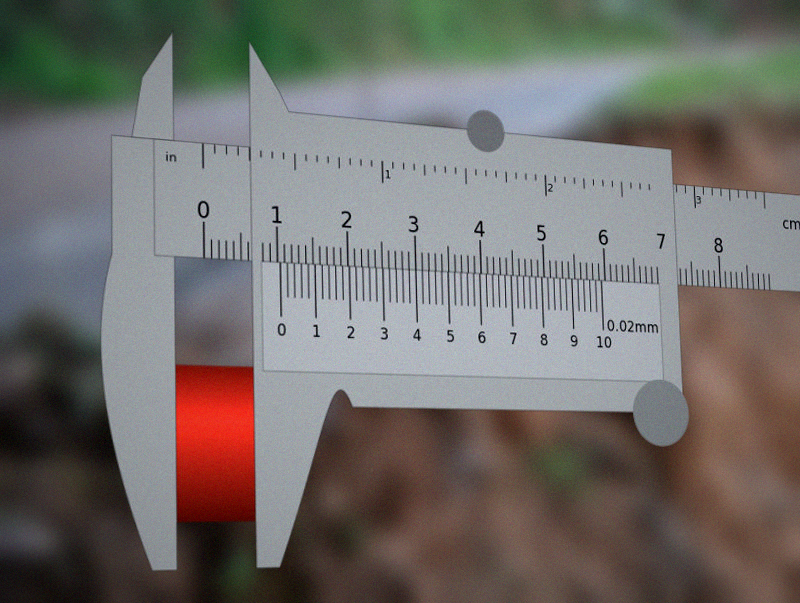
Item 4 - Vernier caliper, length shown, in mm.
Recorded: 10.4 mm
